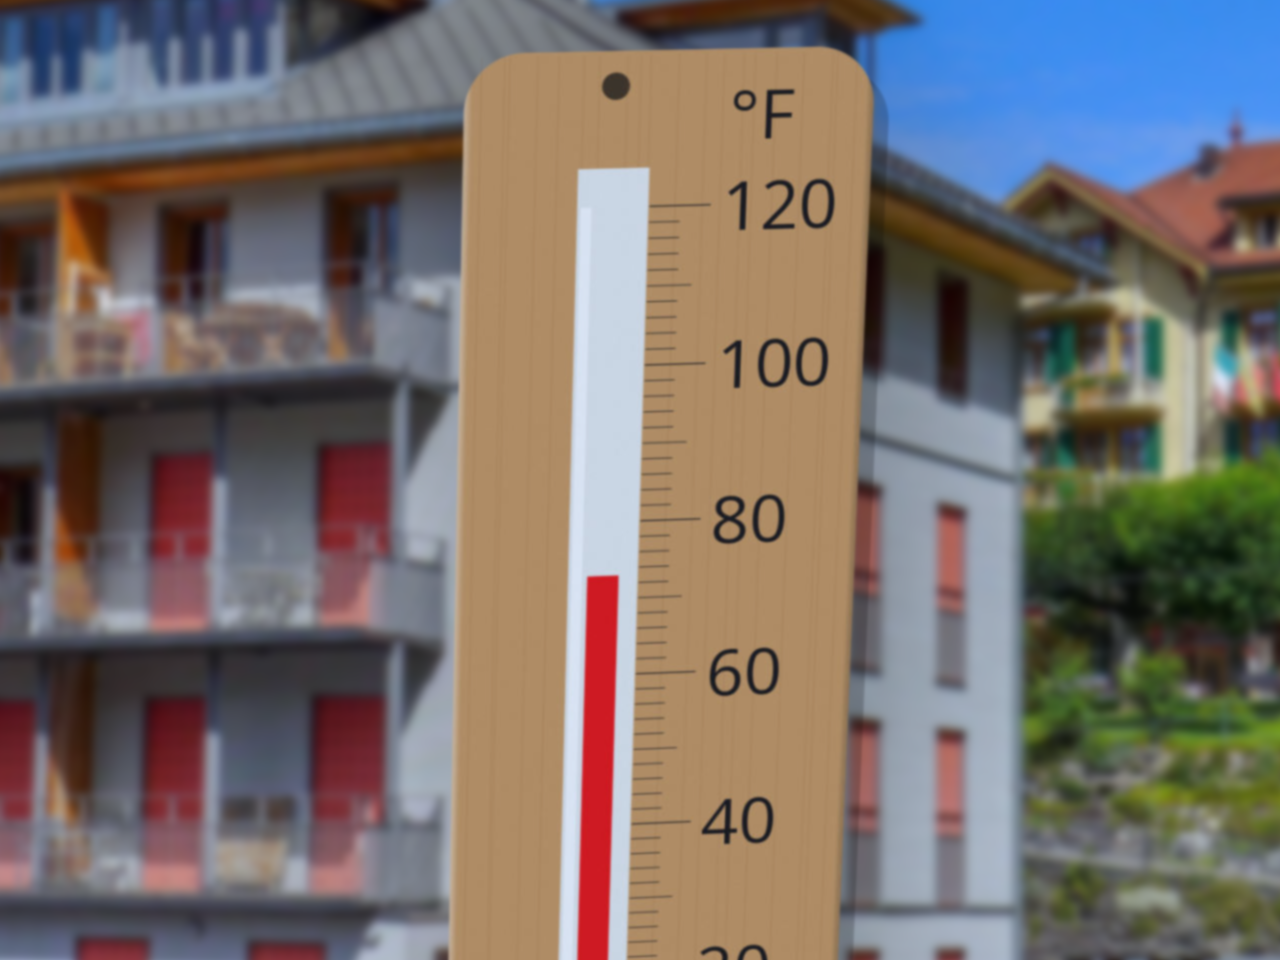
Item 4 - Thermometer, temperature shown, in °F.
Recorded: 73 °F
